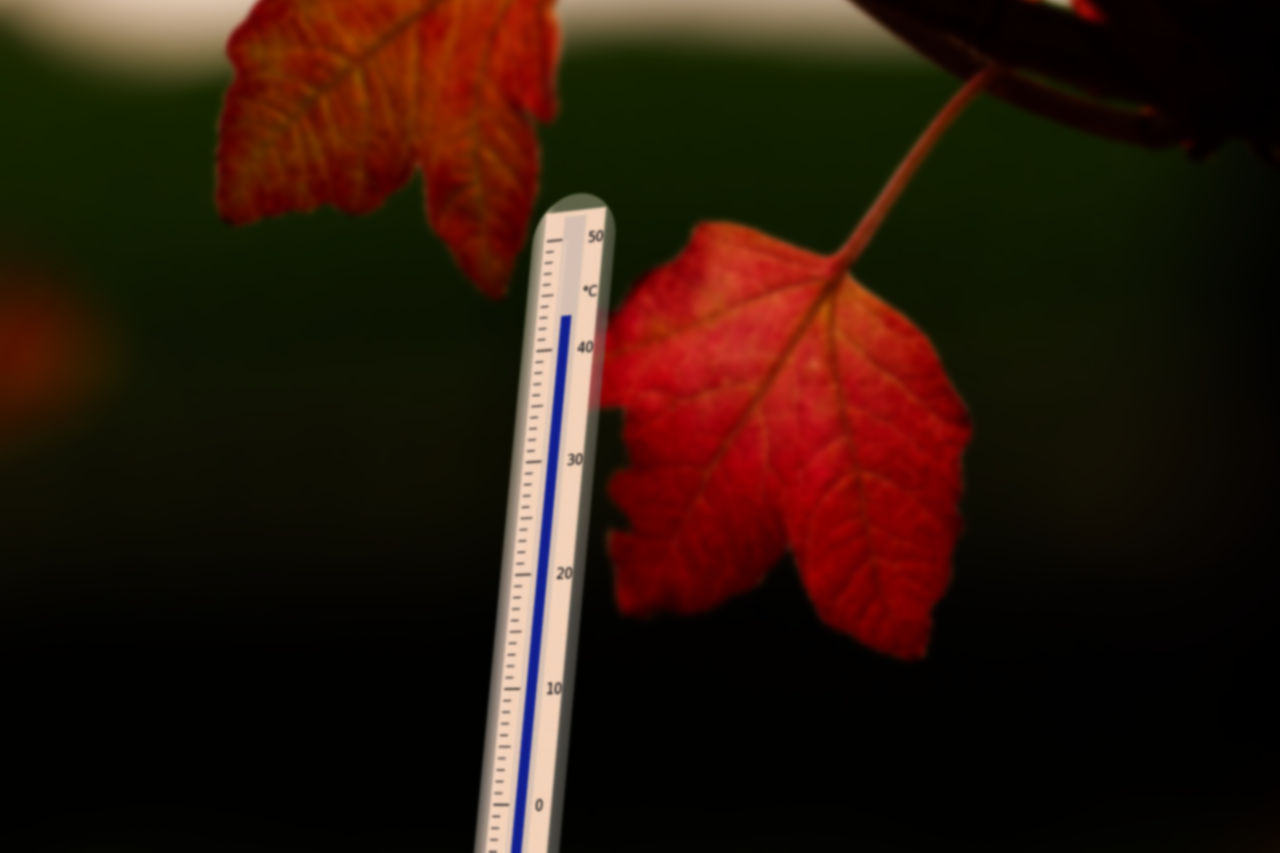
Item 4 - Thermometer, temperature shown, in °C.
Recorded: 43 °C
